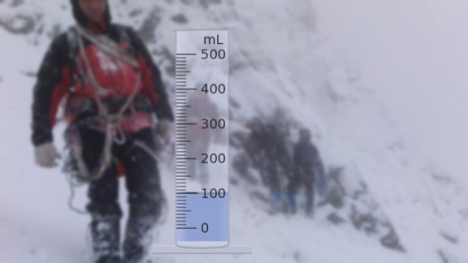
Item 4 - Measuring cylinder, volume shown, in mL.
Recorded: 100 mL
